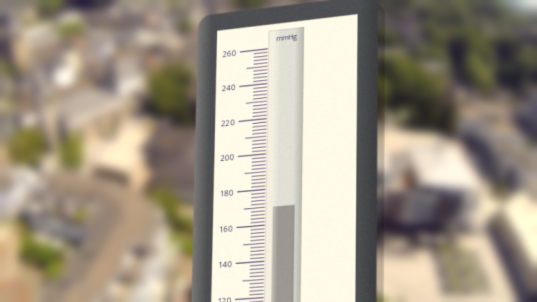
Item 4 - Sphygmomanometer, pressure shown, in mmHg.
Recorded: 170 mmHg
